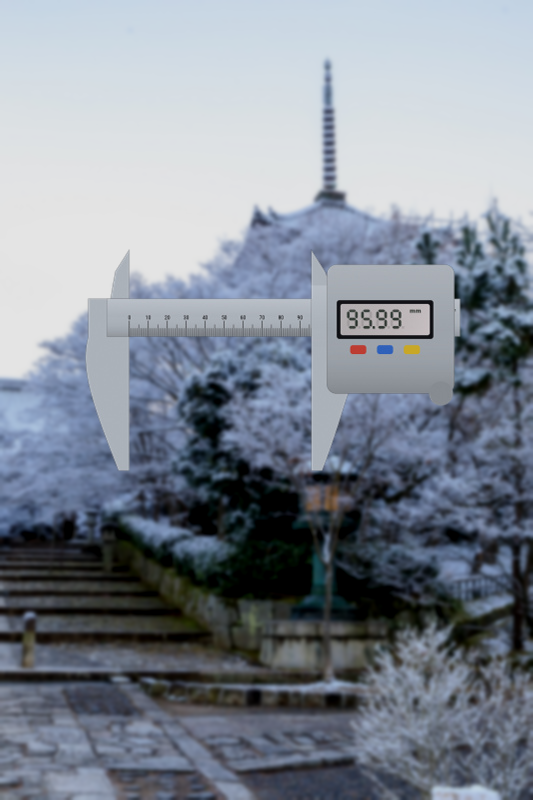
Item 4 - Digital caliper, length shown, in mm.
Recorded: 95.99 mm
